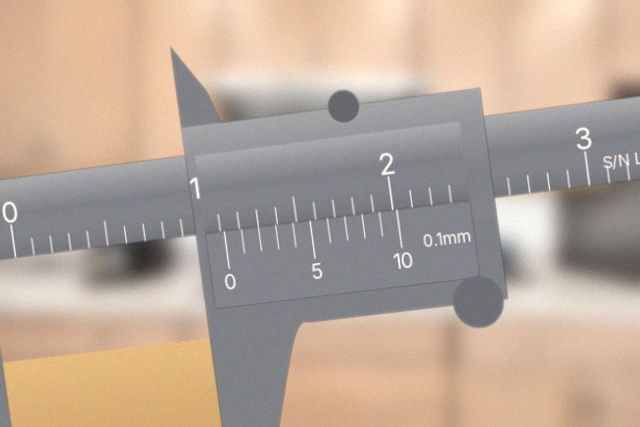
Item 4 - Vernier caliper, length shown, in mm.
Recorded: 11.2 mm
